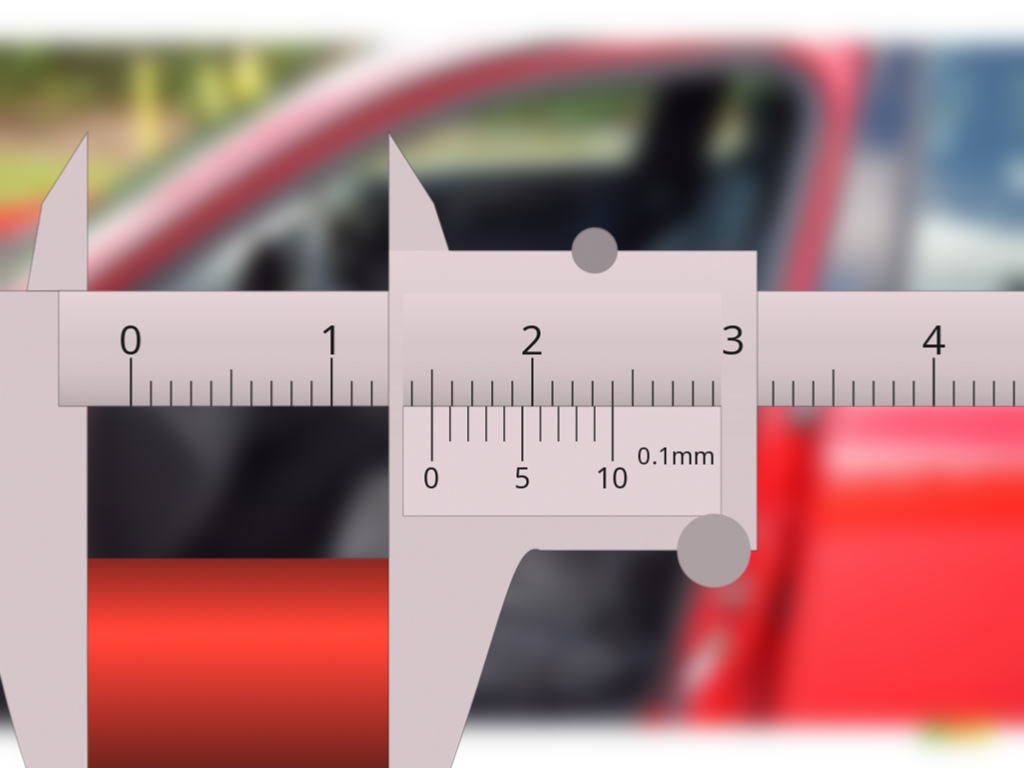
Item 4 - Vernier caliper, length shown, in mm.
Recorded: 15.0 mm
